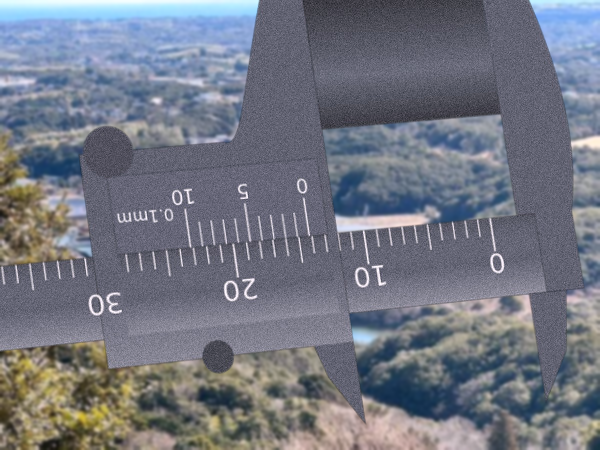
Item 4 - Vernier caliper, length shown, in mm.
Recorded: 14.2 mm
